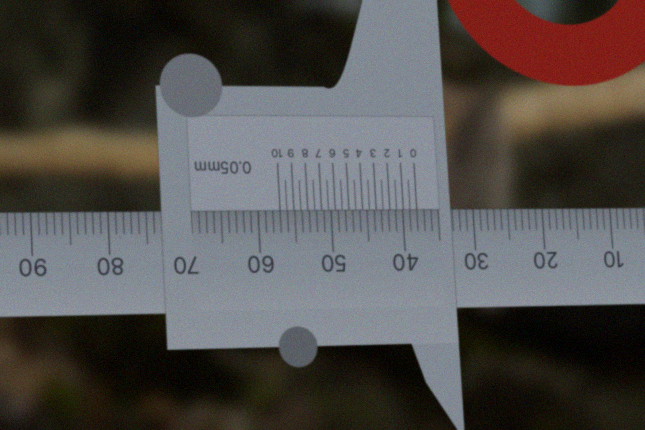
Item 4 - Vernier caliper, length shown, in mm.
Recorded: 38.0 mm
